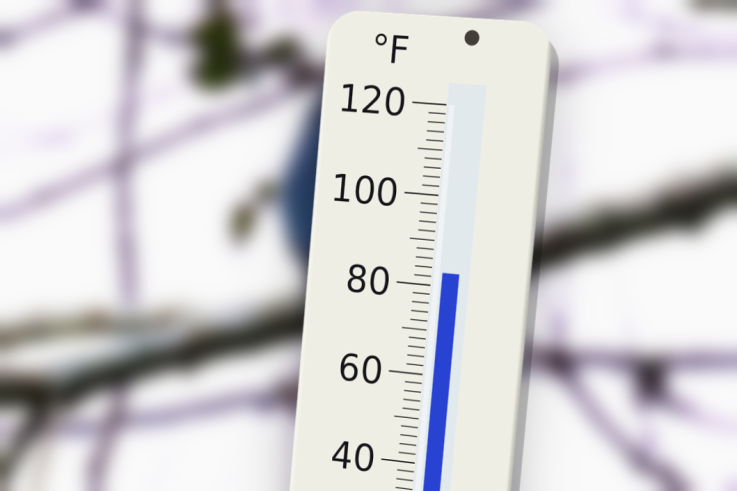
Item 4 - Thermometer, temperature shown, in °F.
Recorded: 83 °F
